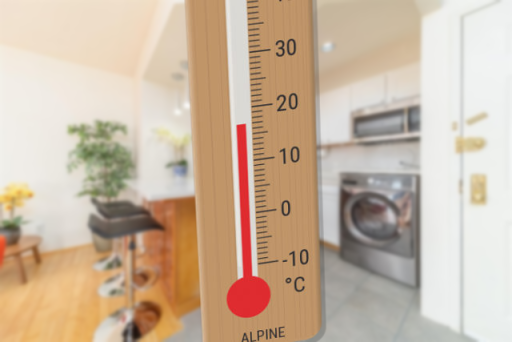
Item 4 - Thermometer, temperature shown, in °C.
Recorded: 17 °C
